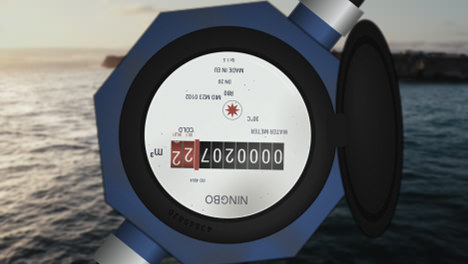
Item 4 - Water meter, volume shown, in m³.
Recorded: 207.22 m³
